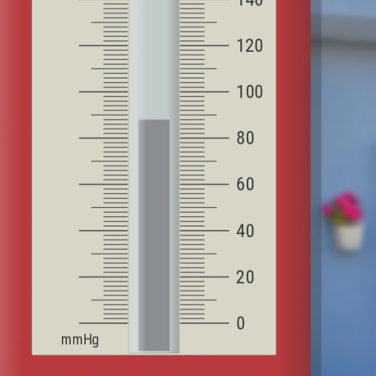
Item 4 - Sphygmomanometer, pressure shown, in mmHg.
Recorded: 88 mmHg
